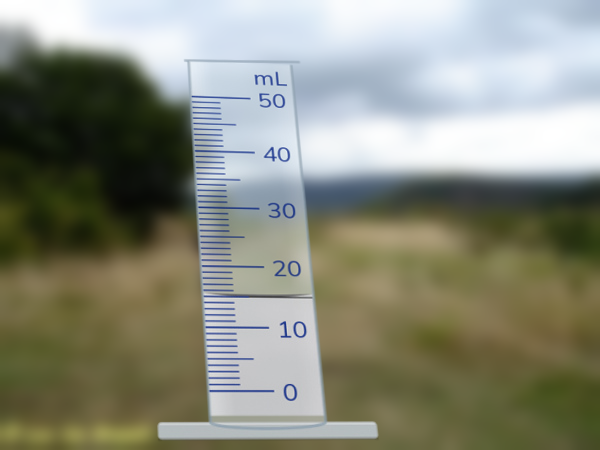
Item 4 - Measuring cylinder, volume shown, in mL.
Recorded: 15 mL
